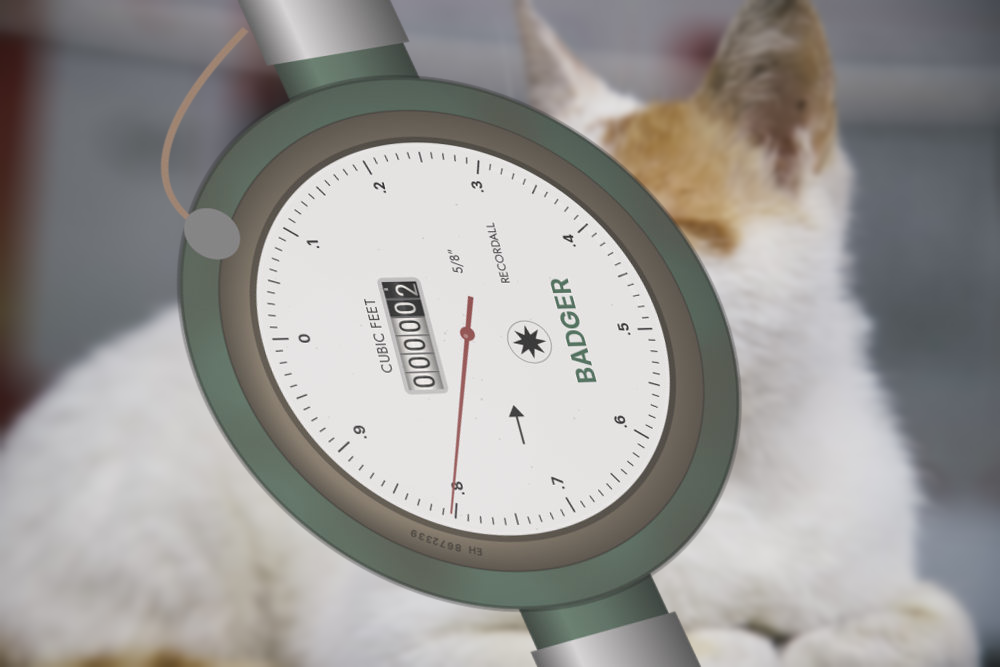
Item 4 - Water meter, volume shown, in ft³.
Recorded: 1.80 ft³
